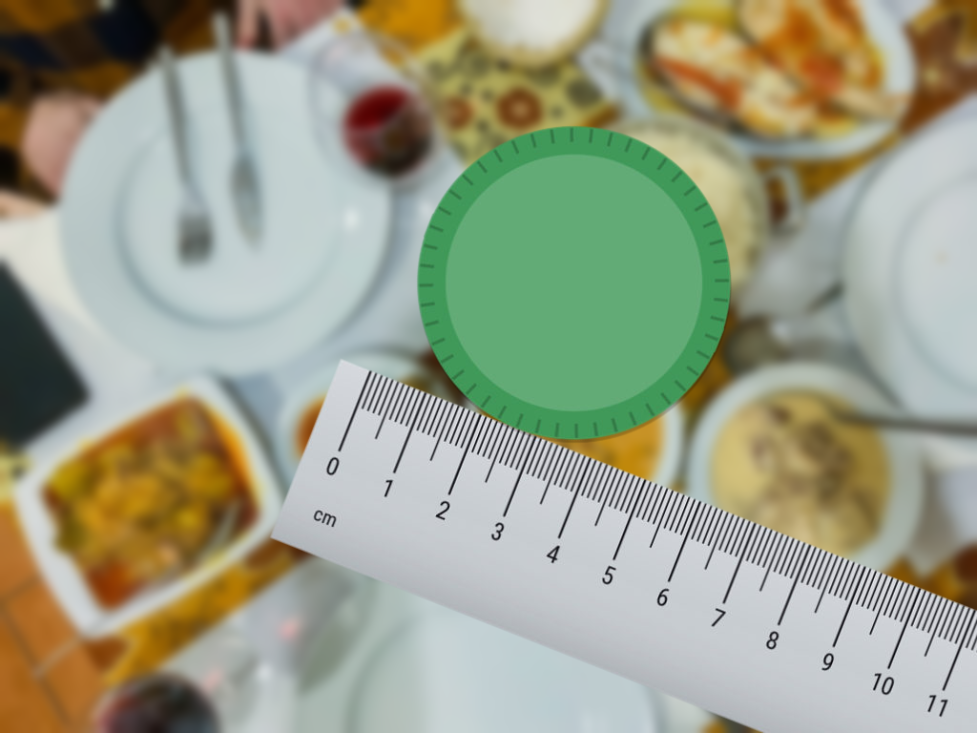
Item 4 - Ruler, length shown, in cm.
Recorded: 5.3 cm
